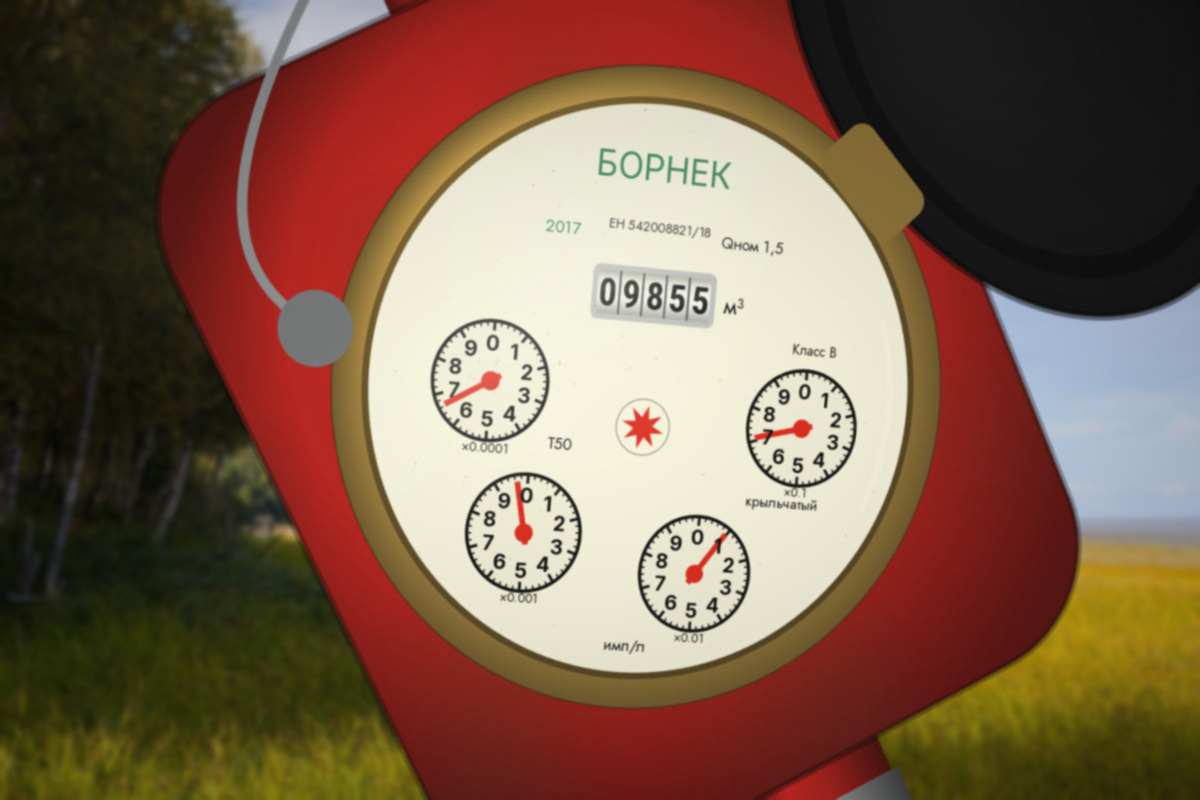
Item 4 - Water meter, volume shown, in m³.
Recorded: 9855.7096 m³
